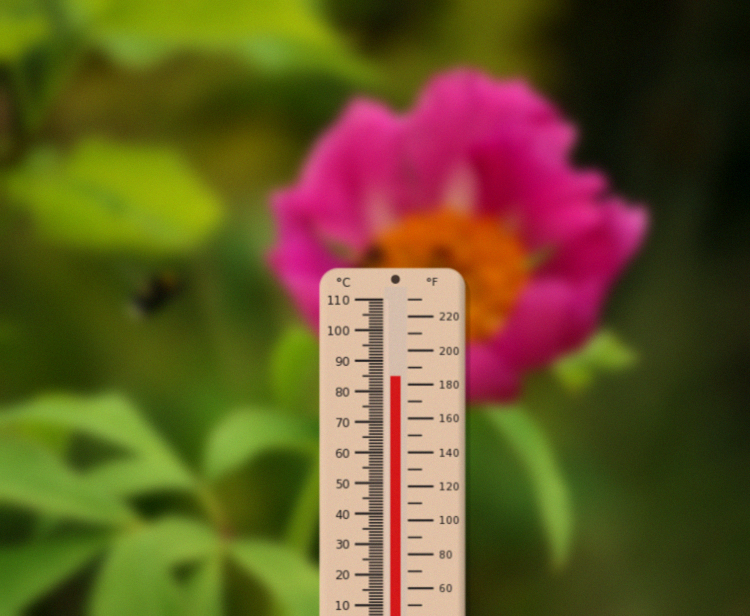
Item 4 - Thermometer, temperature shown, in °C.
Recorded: 85 °C
